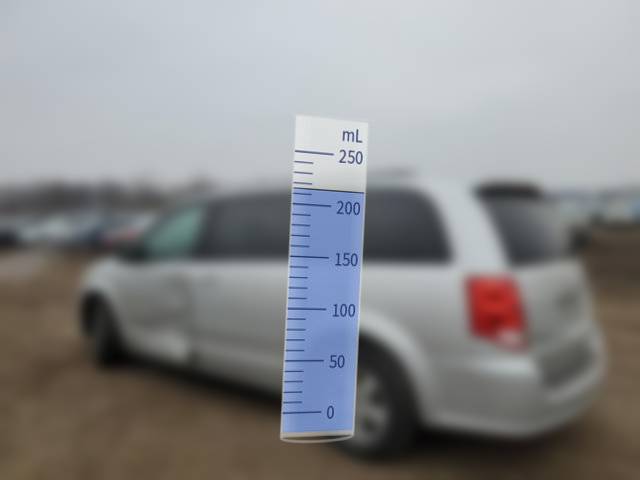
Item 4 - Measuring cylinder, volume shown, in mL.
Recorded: 215 mL
